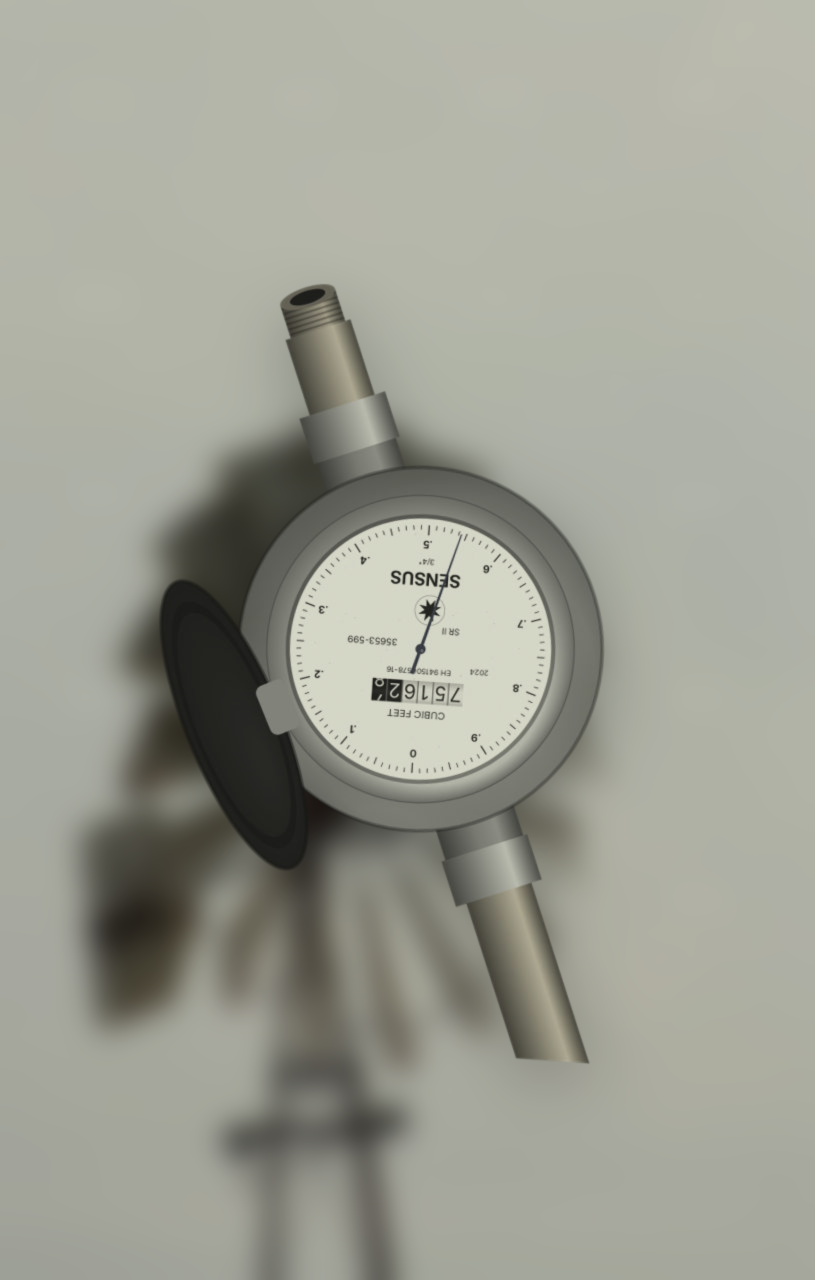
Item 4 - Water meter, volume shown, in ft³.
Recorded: 751627.54 ft³
